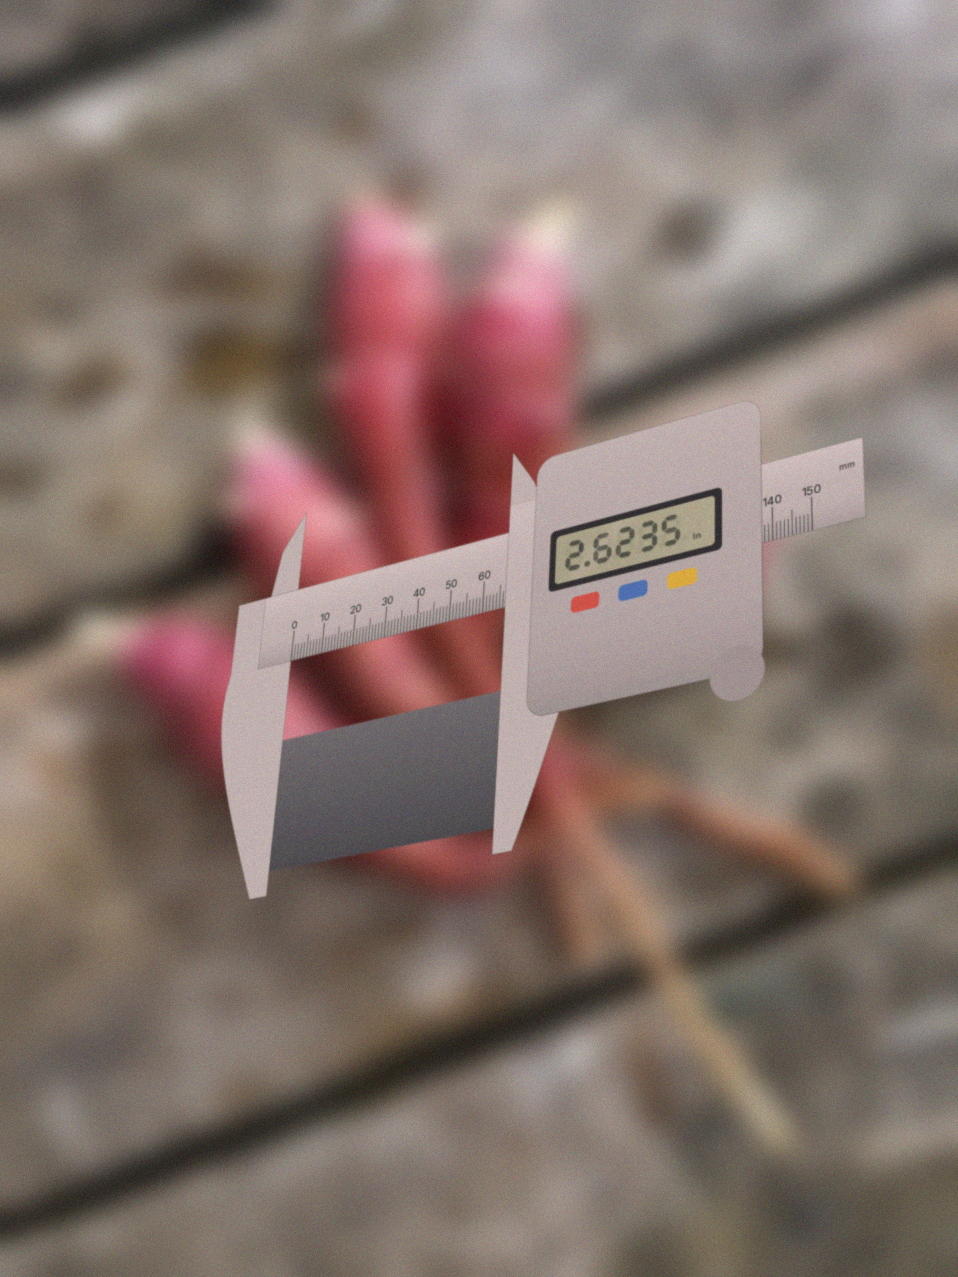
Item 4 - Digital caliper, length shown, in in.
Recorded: 2.6235 in
